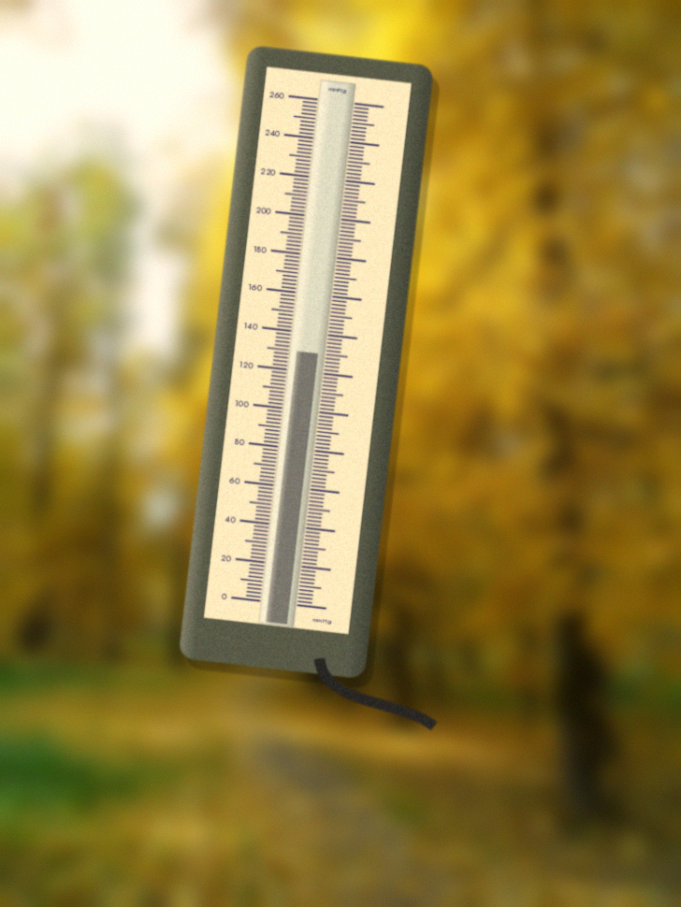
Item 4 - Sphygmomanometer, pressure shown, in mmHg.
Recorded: 130 mmHg
